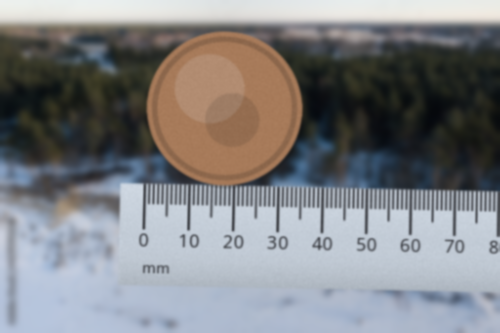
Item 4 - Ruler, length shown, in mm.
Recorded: 35 mm
